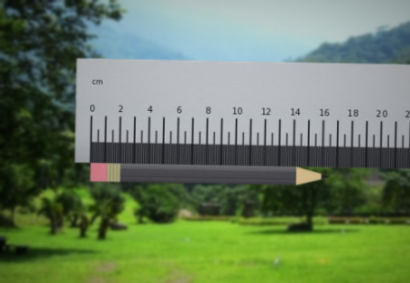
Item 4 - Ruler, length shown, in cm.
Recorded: 16.5 cm
